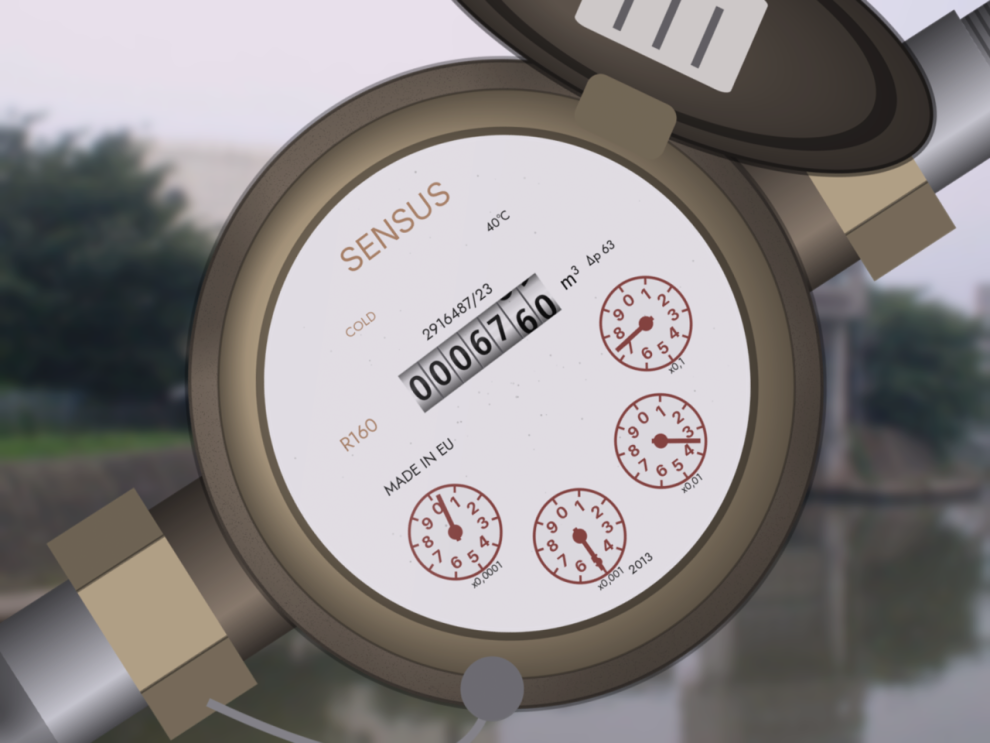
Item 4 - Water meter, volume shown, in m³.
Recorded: 6759.7350 m³
